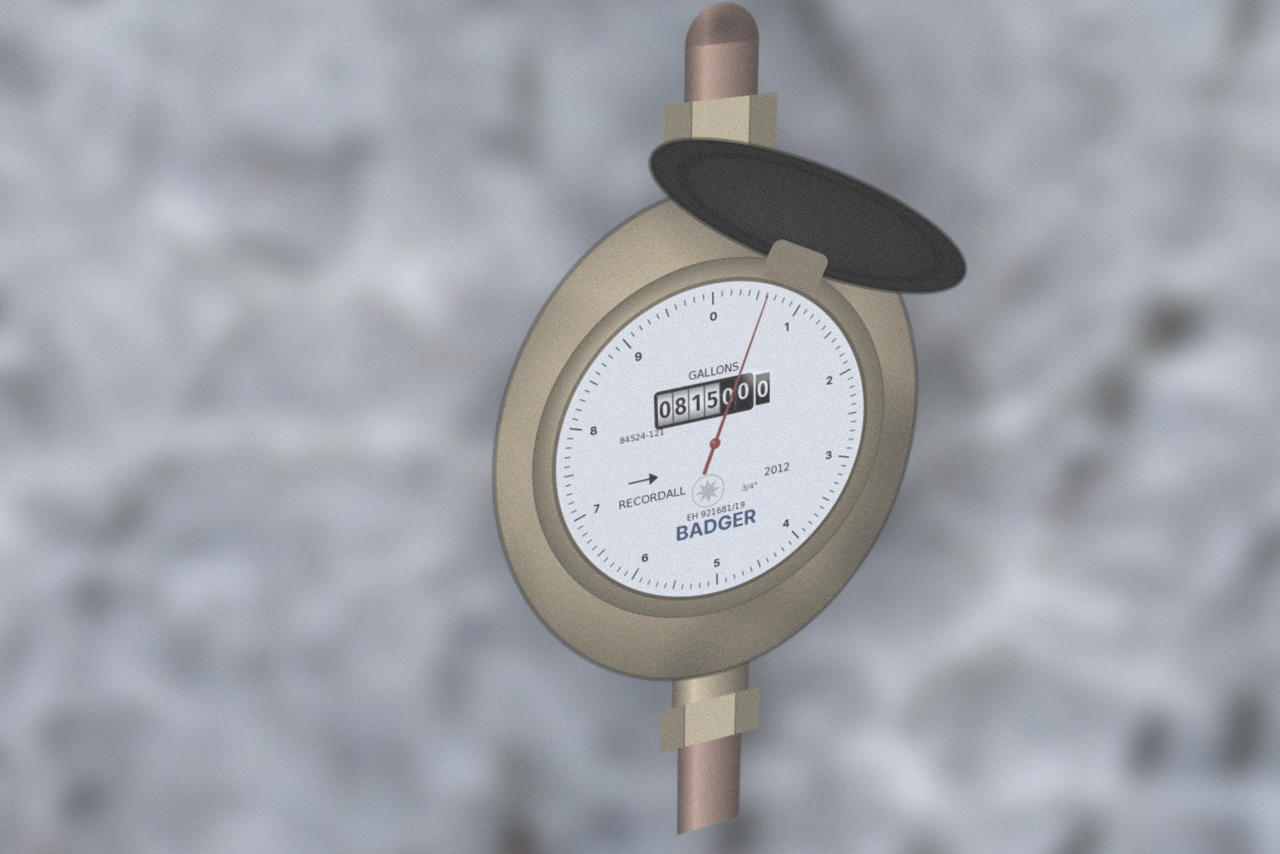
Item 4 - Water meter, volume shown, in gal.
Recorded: 815000.6 gal
